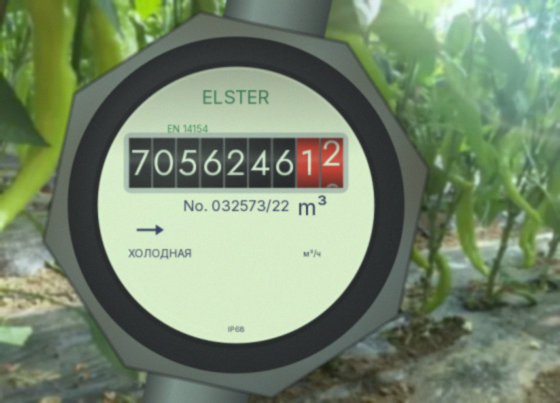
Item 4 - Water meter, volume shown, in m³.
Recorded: 7056246.12 m³
